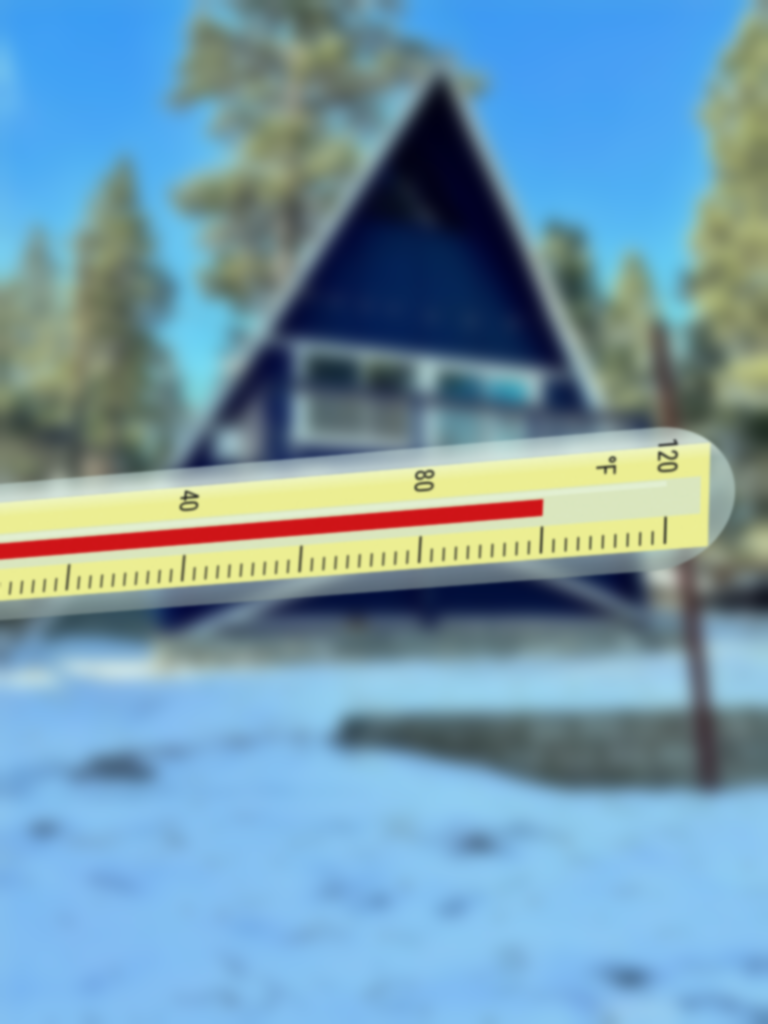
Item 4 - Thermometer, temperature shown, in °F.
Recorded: 100 °F
